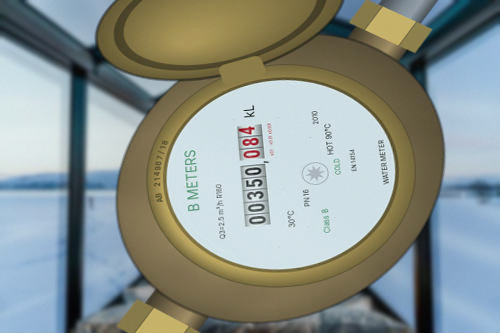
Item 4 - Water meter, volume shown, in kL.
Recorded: 350.084 kL
